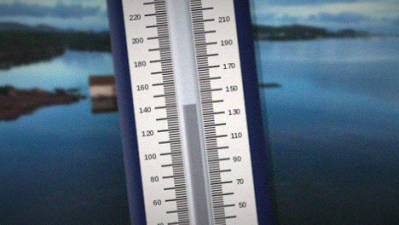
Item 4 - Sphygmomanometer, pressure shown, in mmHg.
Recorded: 140 mmHg
